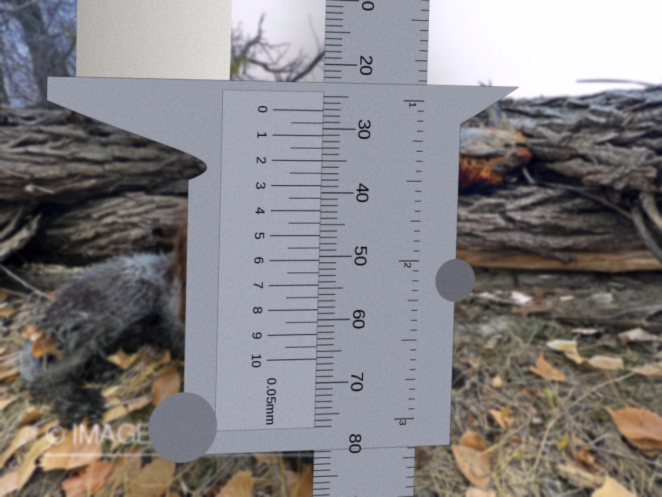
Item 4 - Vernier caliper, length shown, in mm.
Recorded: 27.2 mm
